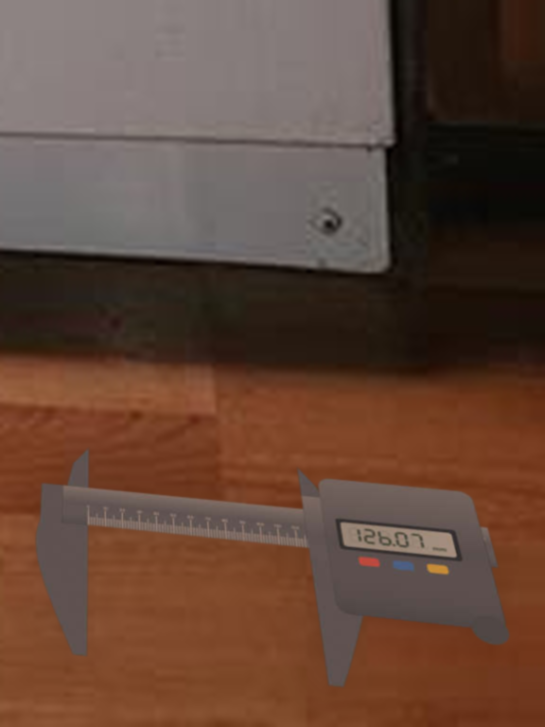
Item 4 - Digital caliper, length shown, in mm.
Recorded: 126.07 mm
